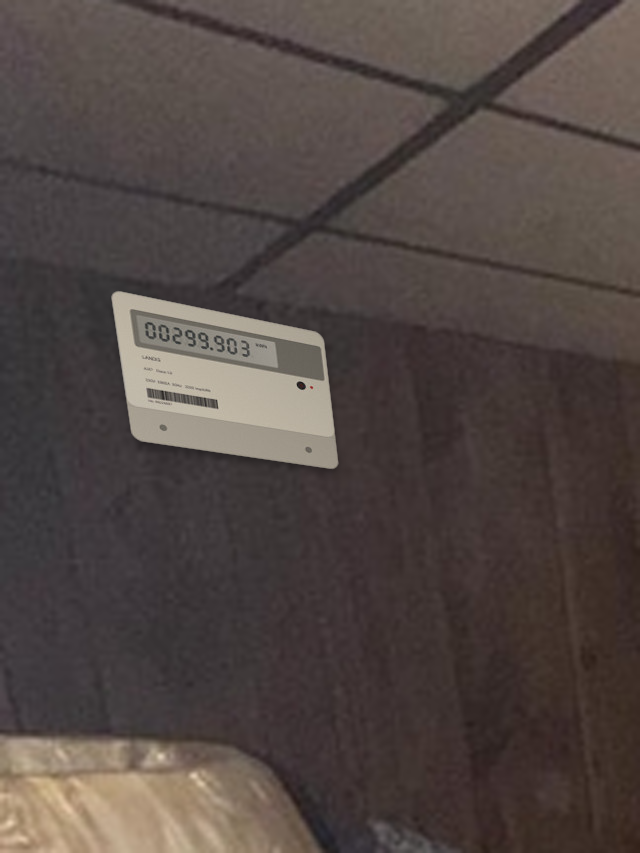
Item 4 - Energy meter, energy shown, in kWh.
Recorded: 299.903 kWh
